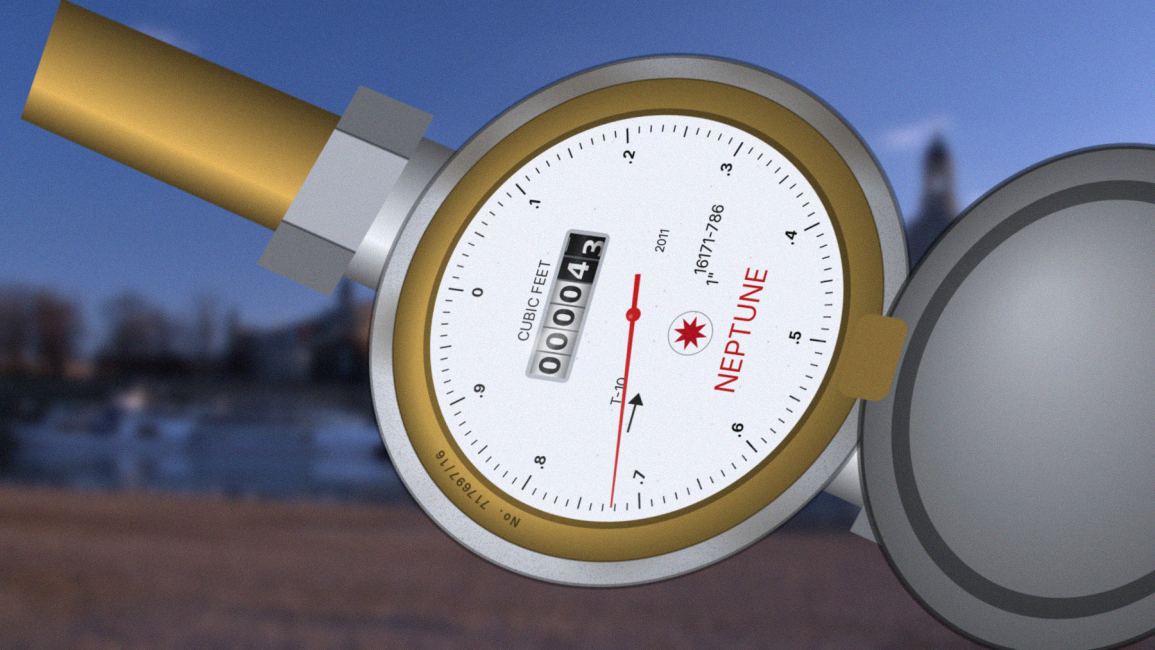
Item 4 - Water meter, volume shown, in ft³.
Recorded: 42.72 ft³
